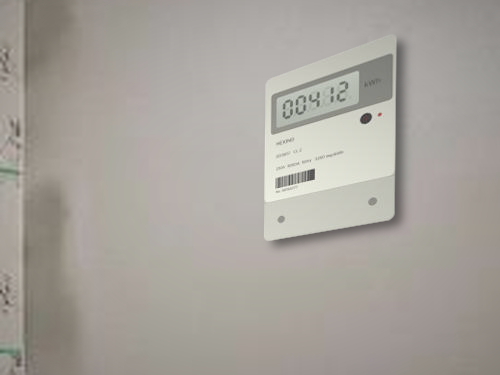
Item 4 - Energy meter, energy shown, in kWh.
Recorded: 412 kWh
